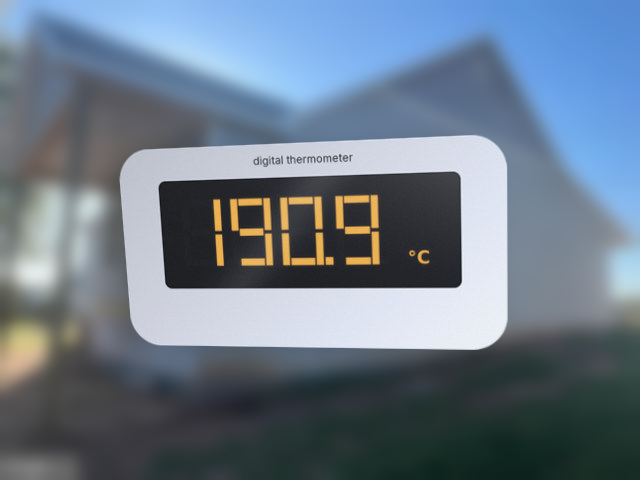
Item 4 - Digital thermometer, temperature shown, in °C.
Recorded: 190.9 °C
